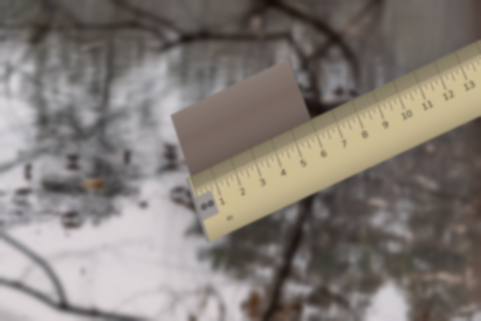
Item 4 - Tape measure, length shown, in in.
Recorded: 6 in
